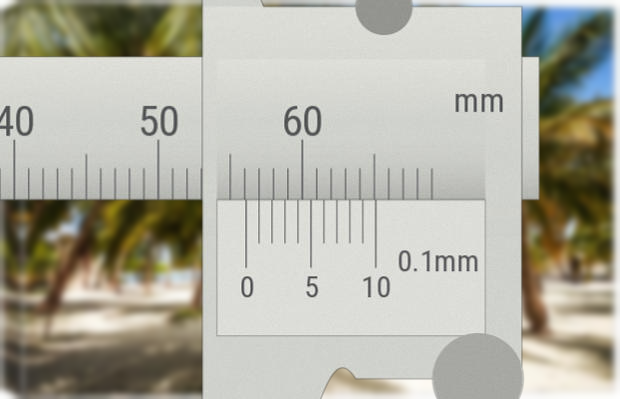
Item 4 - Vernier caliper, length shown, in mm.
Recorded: 56.1 mm
